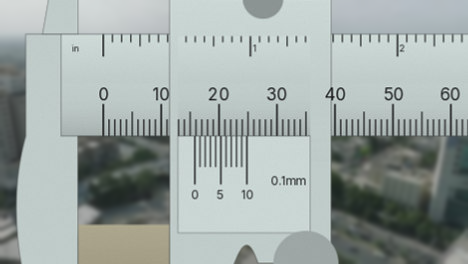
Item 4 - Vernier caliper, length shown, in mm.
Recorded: 15.8 mm
